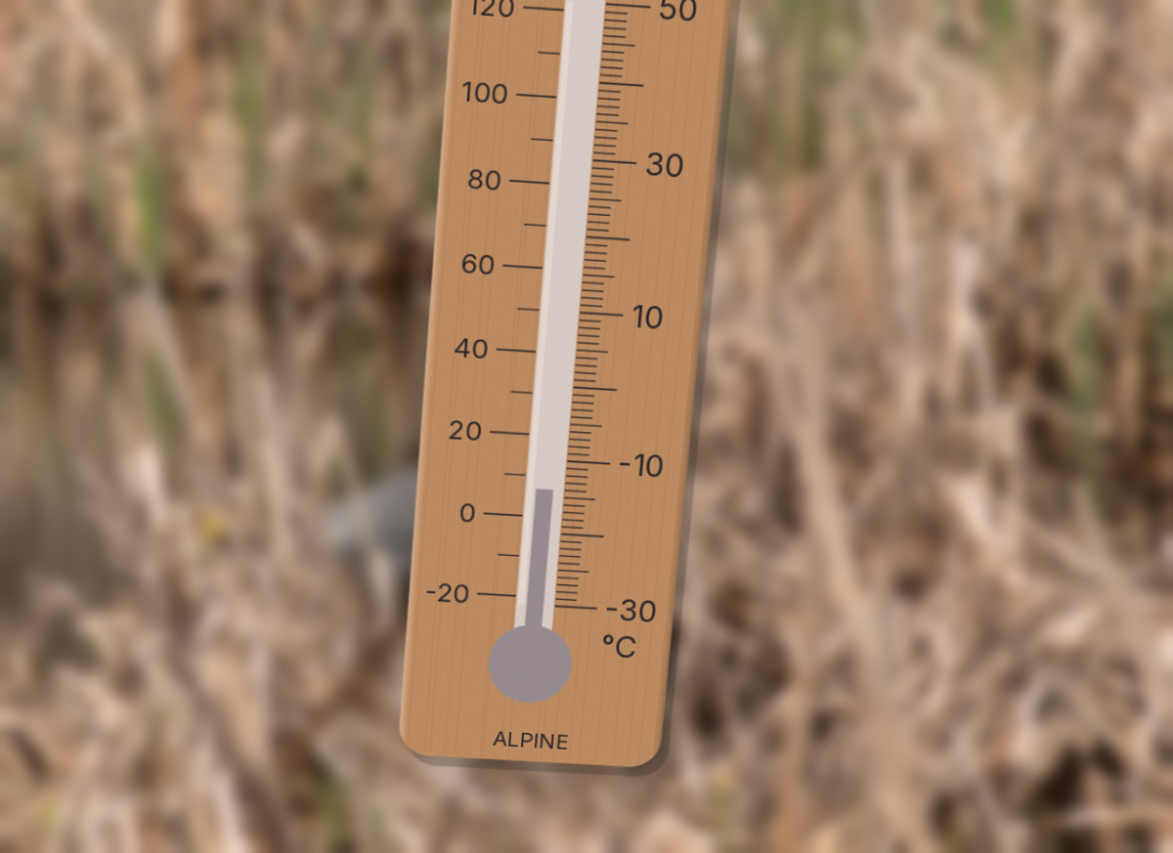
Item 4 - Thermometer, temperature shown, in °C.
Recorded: -14 °C
